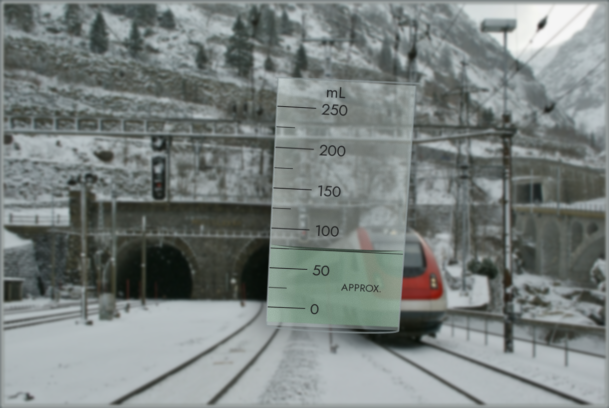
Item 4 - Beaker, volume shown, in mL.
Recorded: 75 mL
